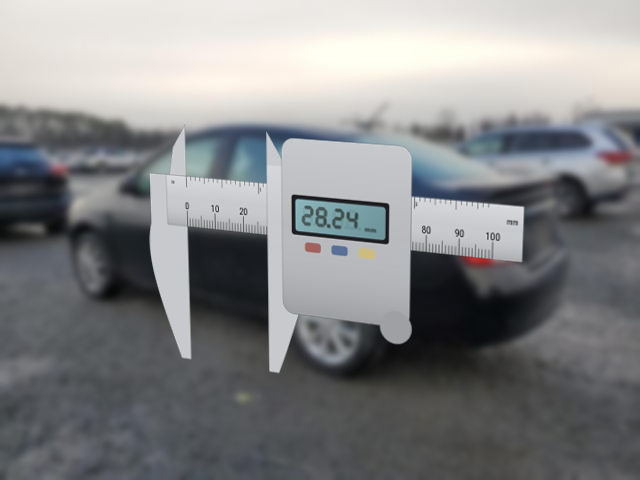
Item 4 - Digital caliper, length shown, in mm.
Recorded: 28.24 mm
